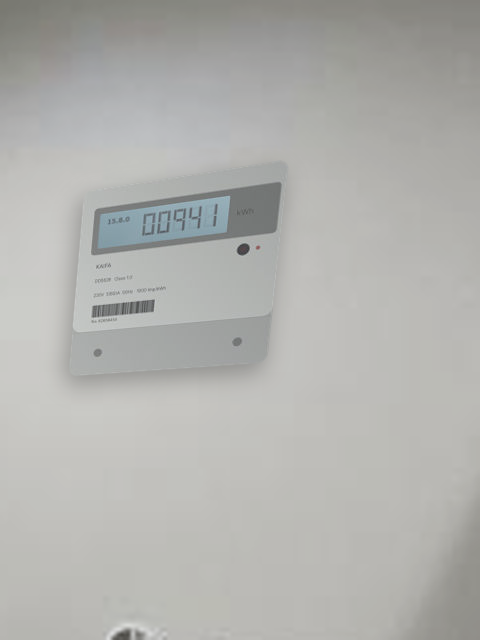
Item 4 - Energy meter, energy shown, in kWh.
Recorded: 941 kWh
